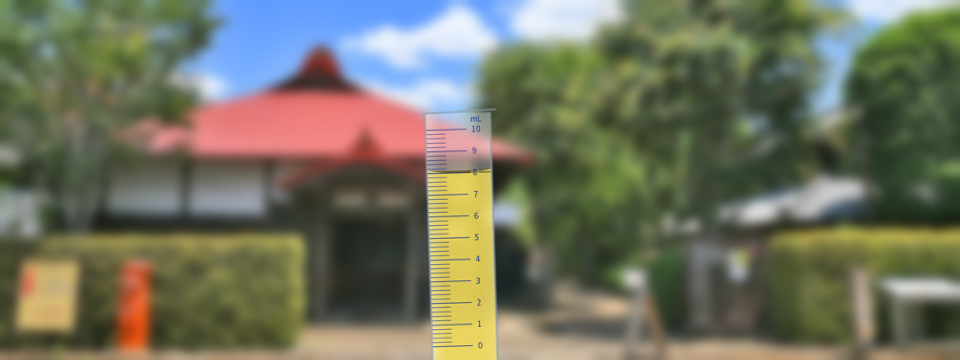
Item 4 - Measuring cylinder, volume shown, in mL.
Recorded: 8 mL
